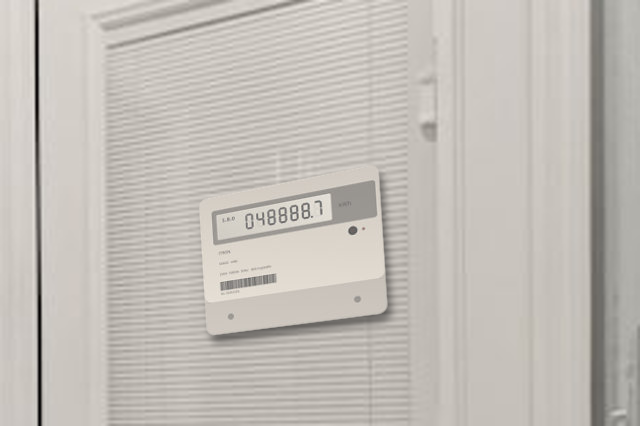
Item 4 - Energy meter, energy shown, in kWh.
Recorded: 48888.7 kWh
